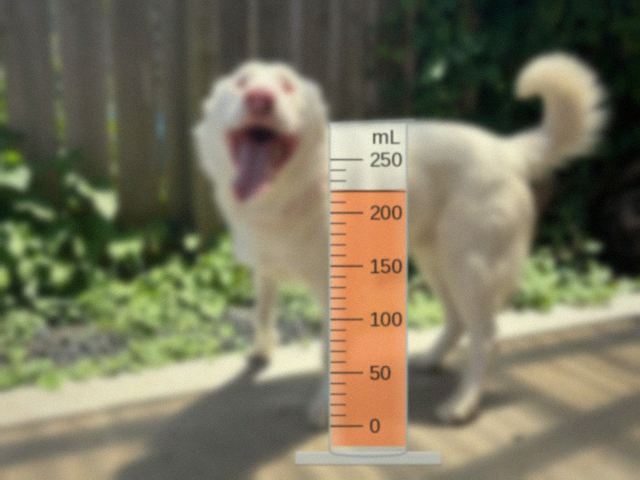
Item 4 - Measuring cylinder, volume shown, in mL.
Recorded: 220 mL
